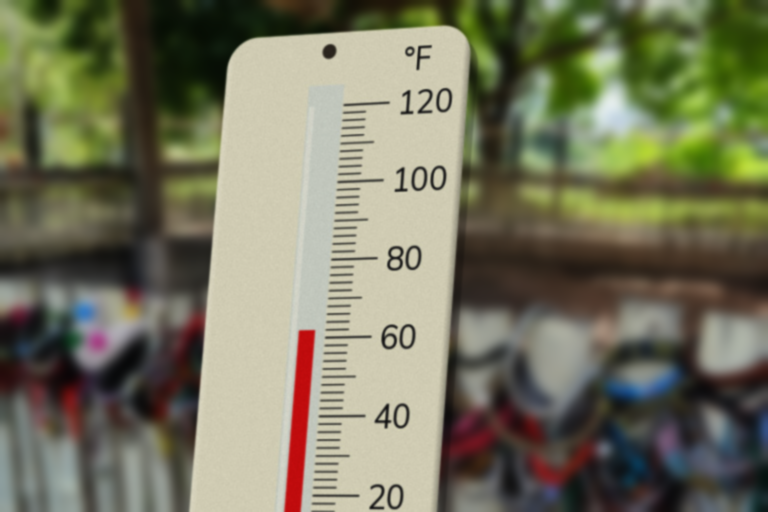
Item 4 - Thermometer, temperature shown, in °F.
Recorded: 62 °F
